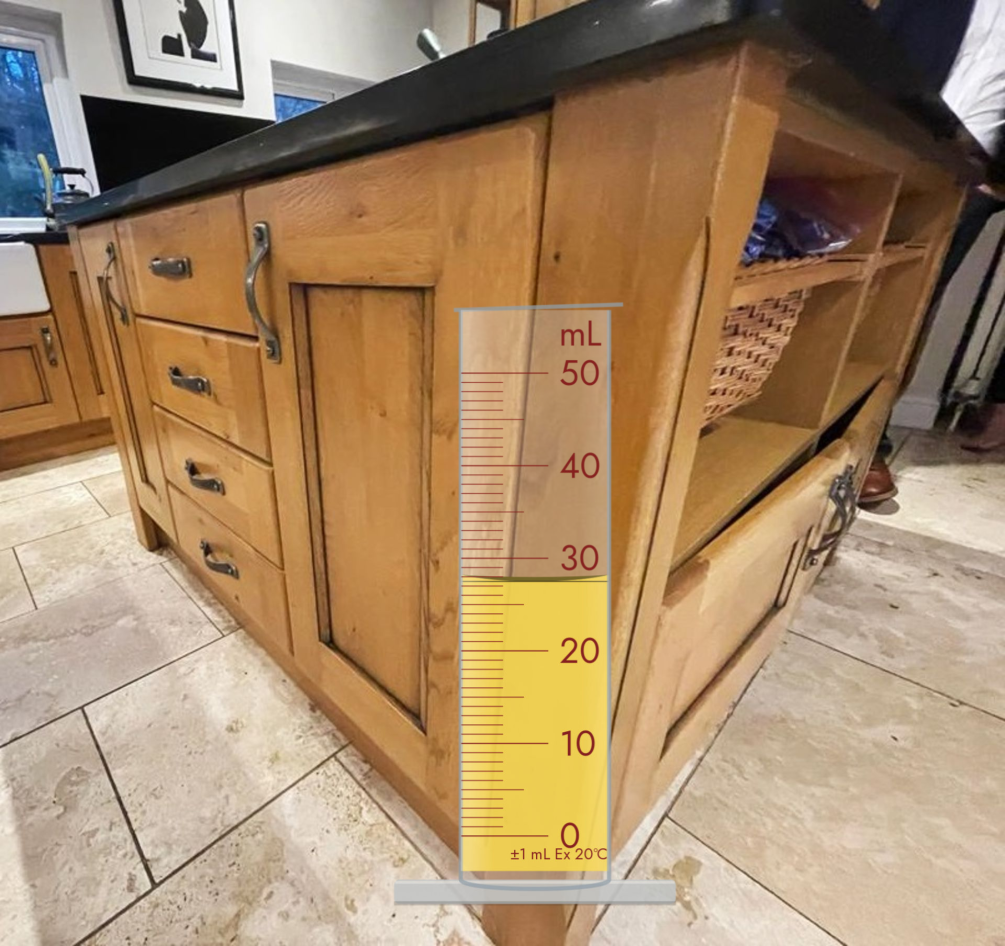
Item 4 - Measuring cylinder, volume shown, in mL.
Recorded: 27.5 mL
